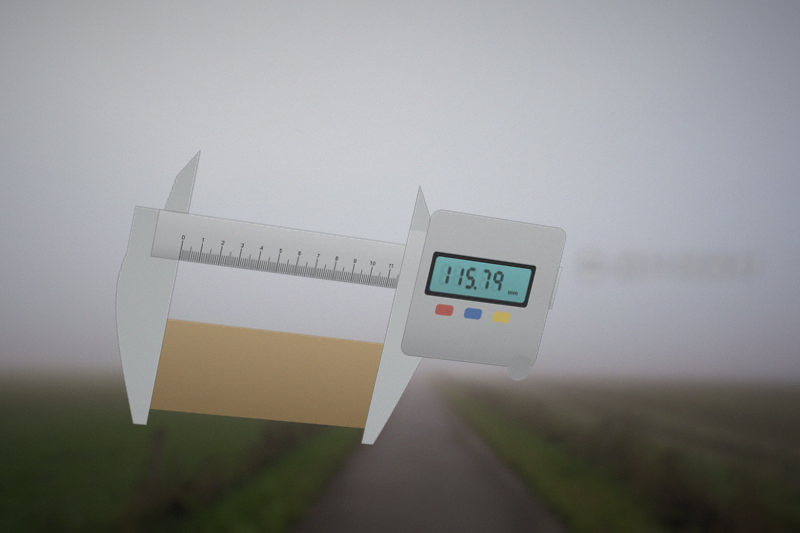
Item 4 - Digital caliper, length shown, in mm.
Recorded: 115.79 mm
